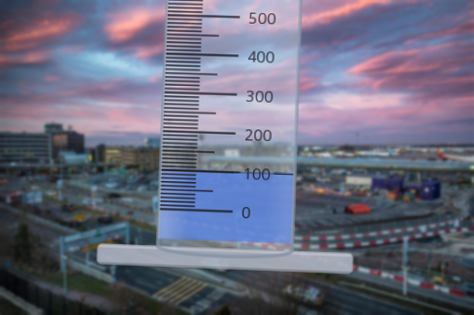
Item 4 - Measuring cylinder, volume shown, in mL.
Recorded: 100 mL
